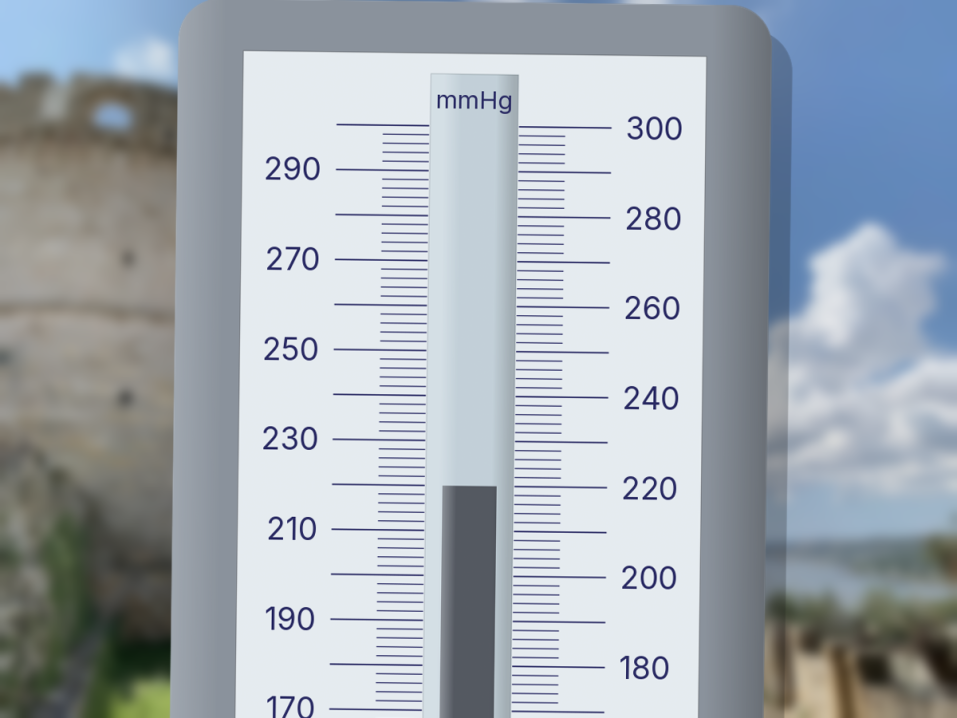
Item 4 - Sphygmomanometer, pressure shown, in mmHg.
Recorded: 220 mmHg
